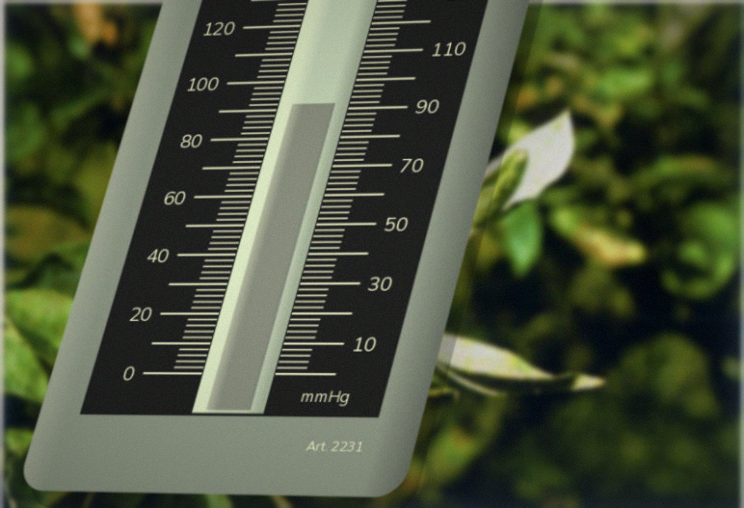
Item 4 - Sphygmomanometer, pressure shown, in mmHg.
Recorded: 92 mmHg
